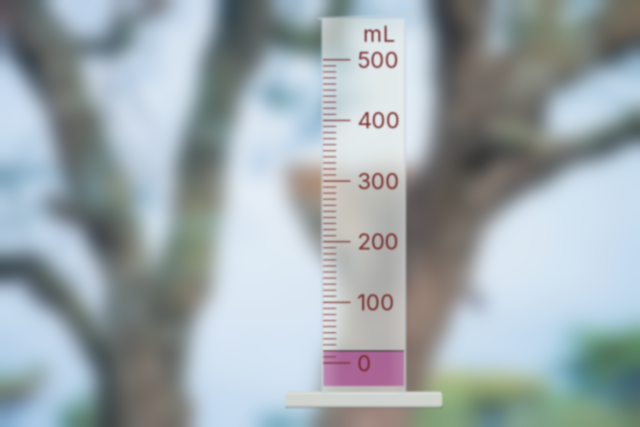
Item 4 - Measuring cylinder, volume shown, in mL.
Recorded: 20 mL
